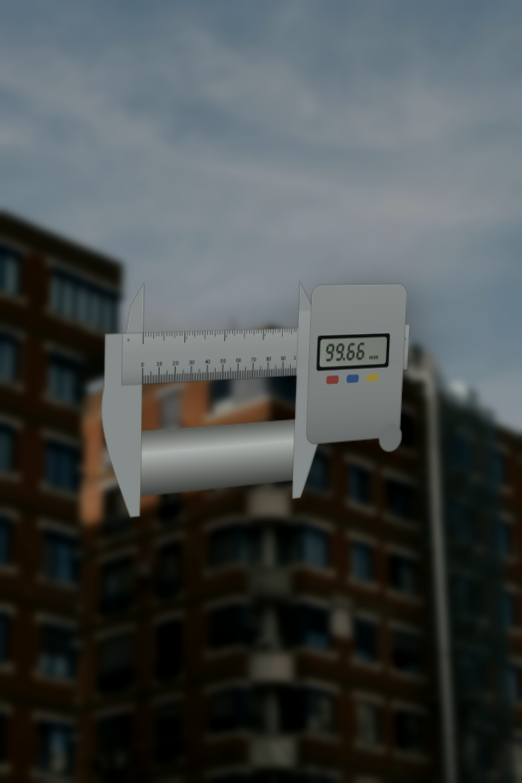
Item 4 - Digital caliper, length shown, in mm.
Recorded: 99.66 mm
